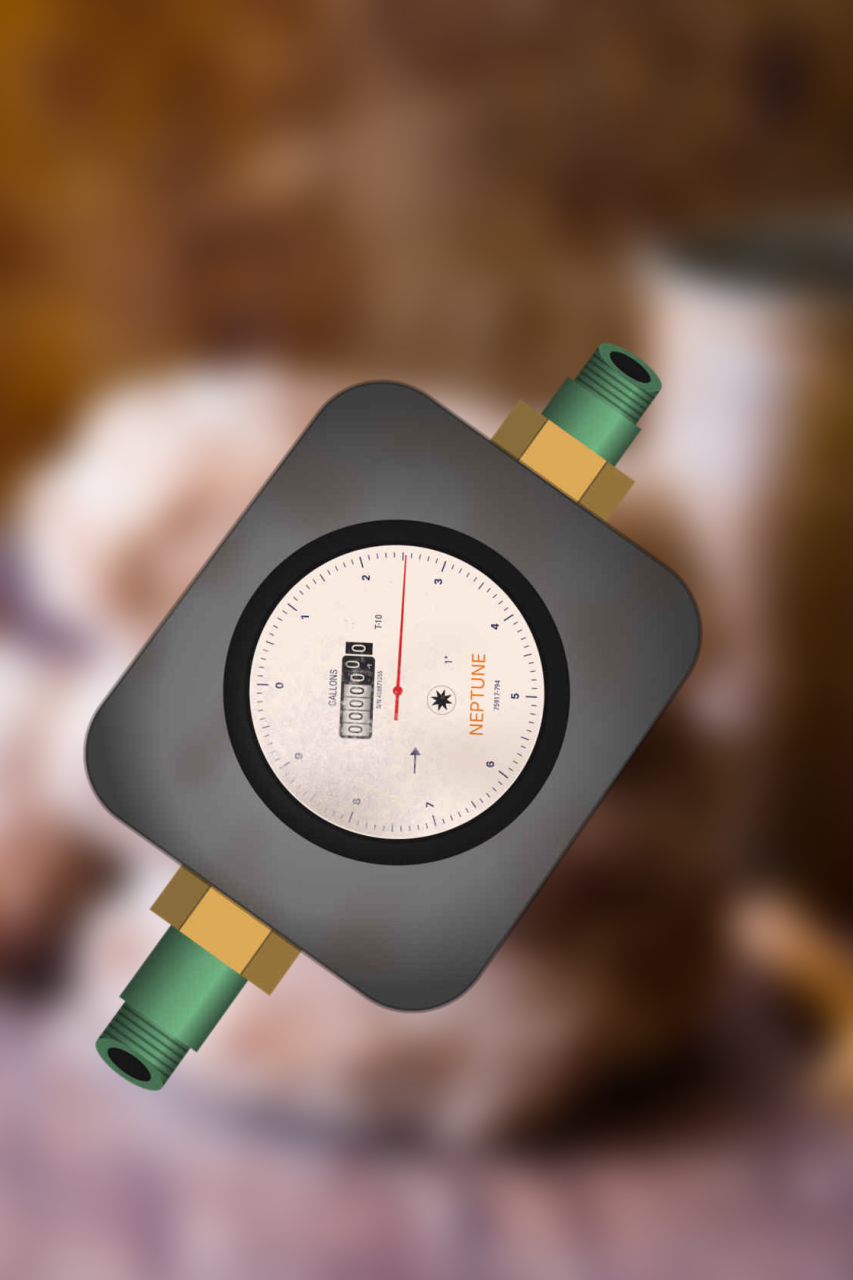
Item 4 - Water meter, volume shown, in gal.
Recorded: 2.5 gal
